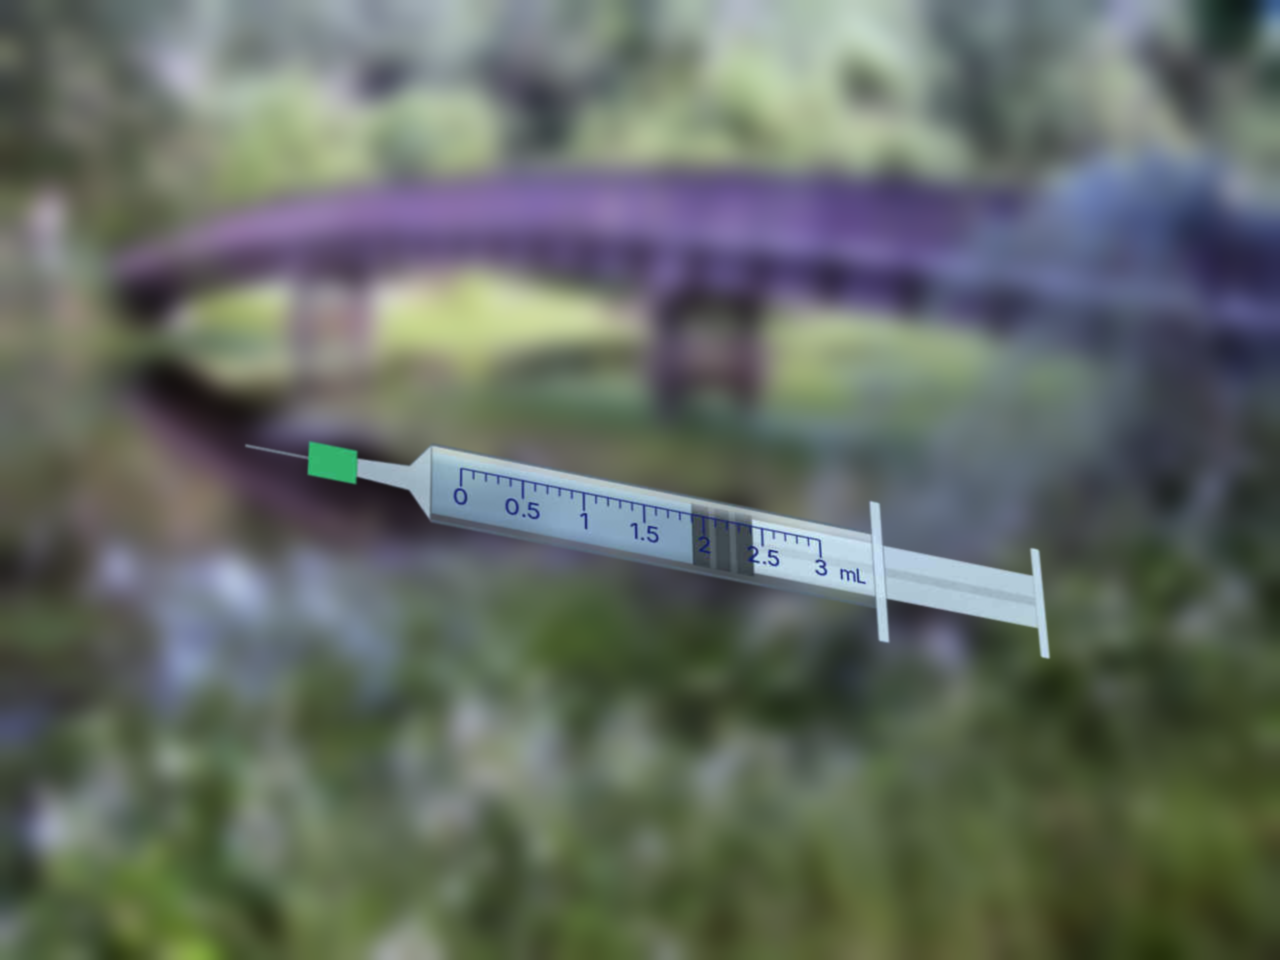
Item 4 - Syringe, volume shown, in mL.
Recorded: 1.9 mL
